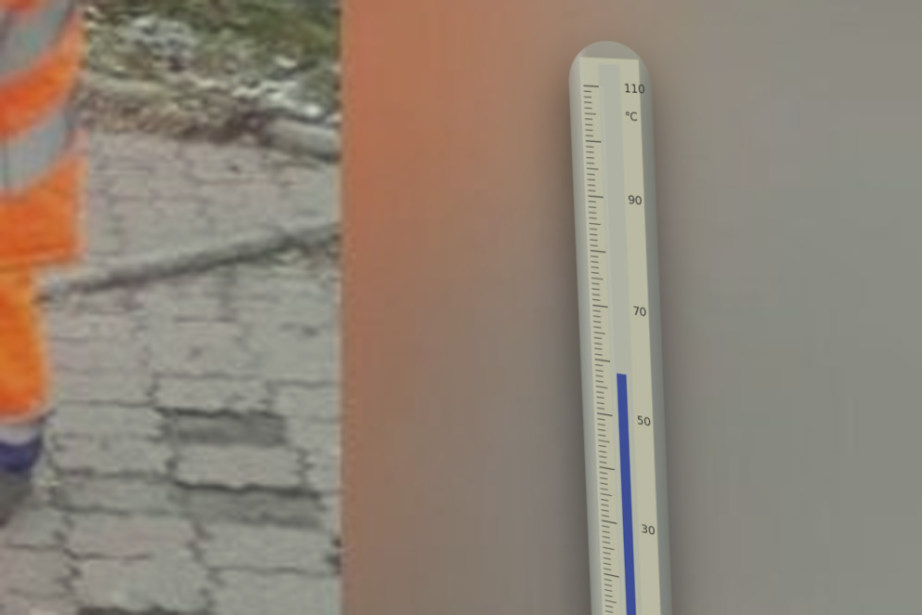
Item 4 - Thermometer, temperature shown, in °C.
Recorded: 58 °C
